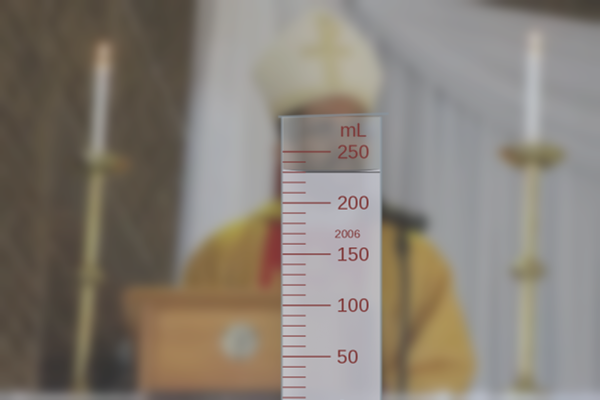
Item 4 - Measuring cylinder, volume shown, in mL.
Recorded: 230 mL
